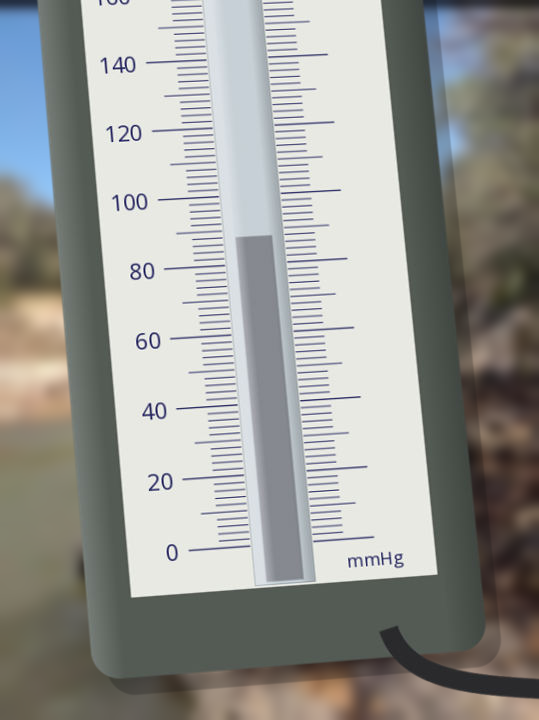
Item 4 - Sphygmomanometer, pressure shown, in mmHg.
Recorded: 88 mmHg
